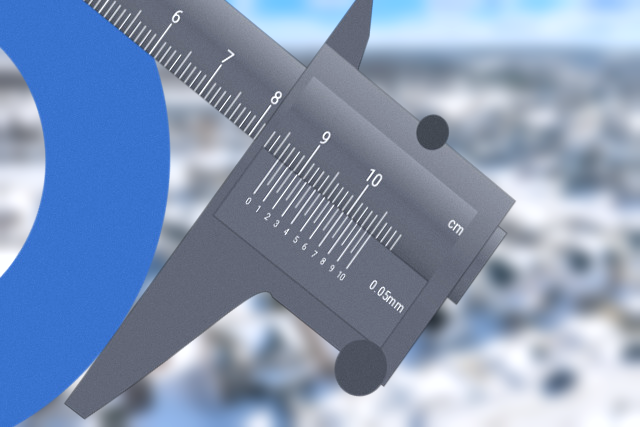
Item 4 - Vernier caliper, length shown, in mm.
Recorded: 86.0 mm
